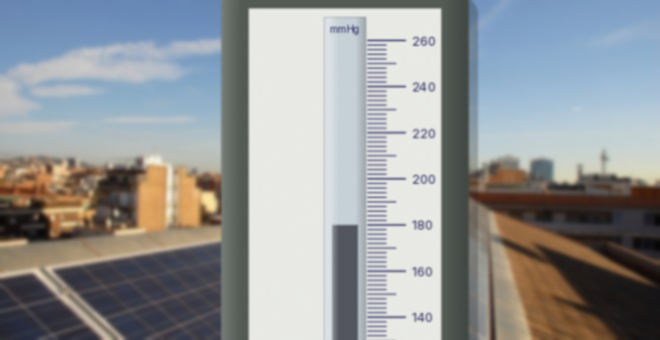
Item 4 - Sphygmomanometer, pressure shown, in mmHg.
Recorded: 180 mmHg
